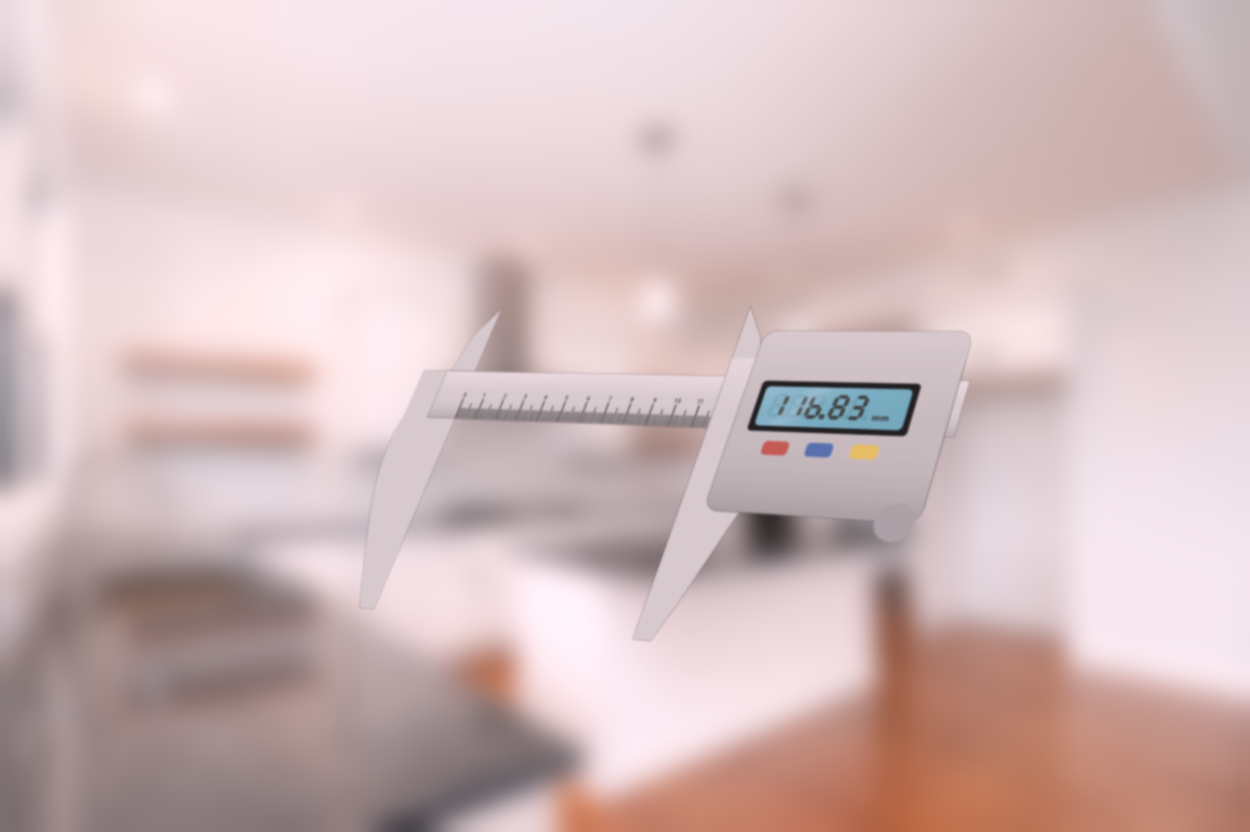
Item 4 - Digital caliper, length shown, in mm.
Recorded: 116.83 mm
